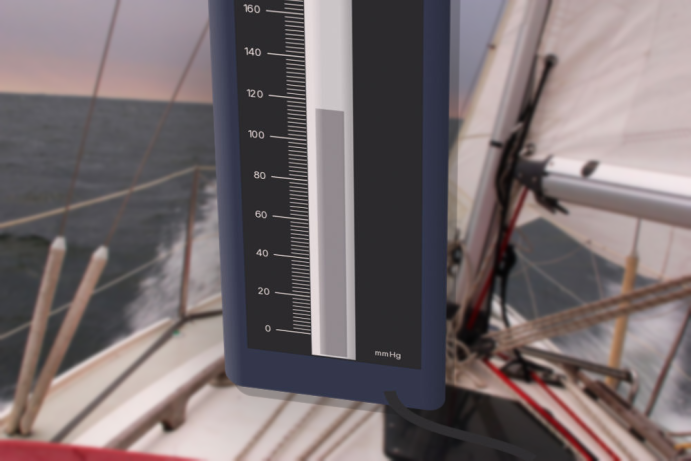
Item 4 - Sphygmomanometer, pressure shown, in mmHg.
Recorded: 116 mmHg
